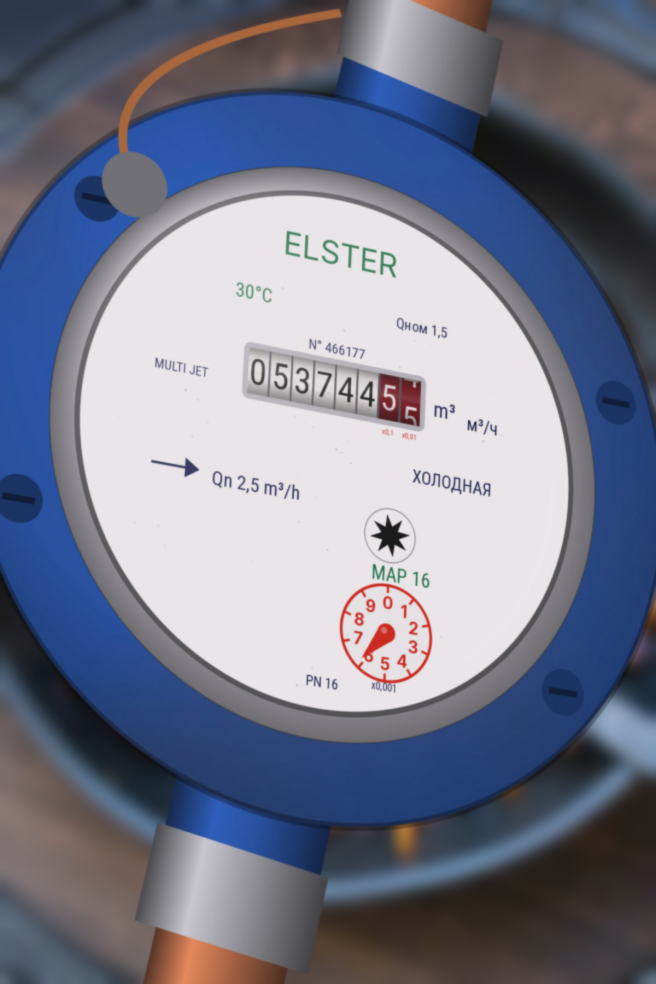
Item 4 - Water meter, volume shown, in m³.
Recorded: 53744.546 m³
